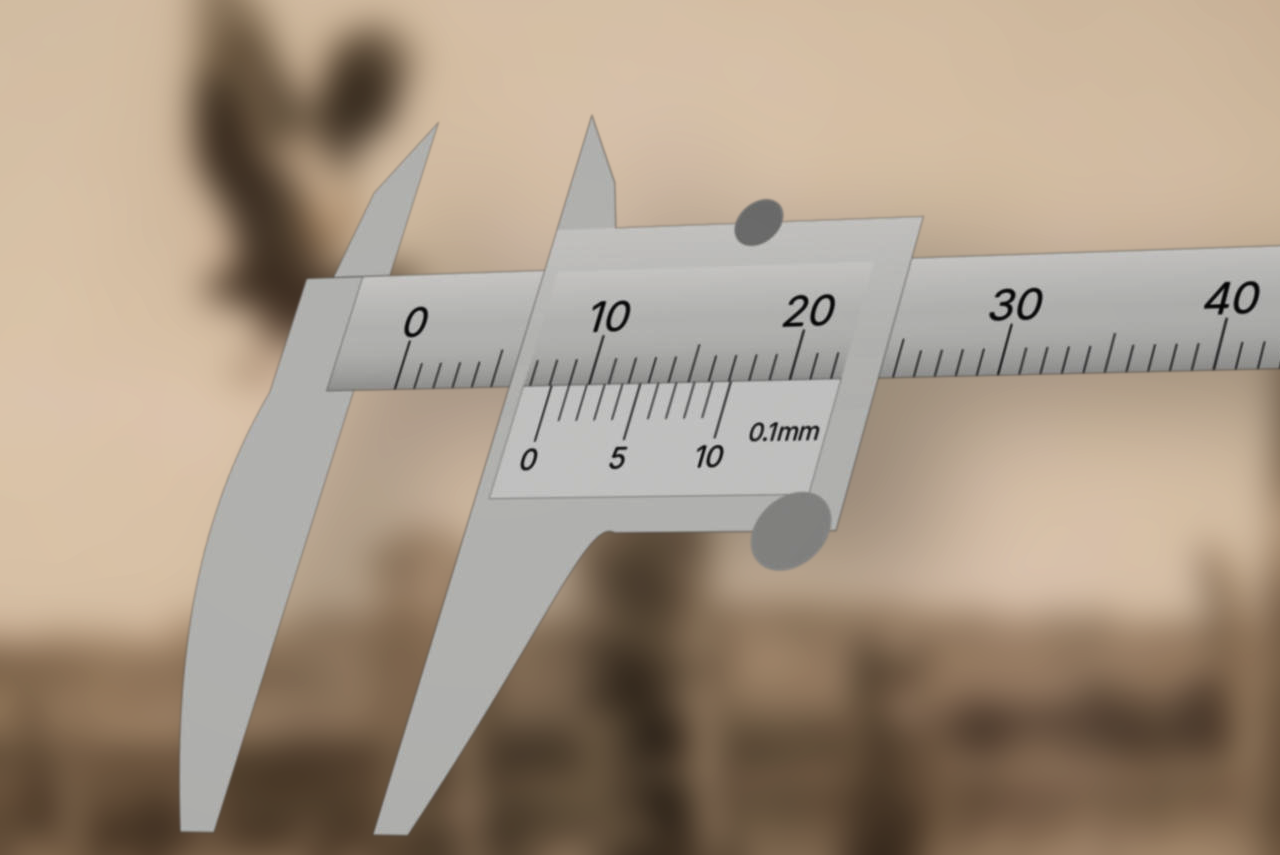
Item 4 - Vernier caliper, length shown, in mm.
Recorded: 8.1 mm
